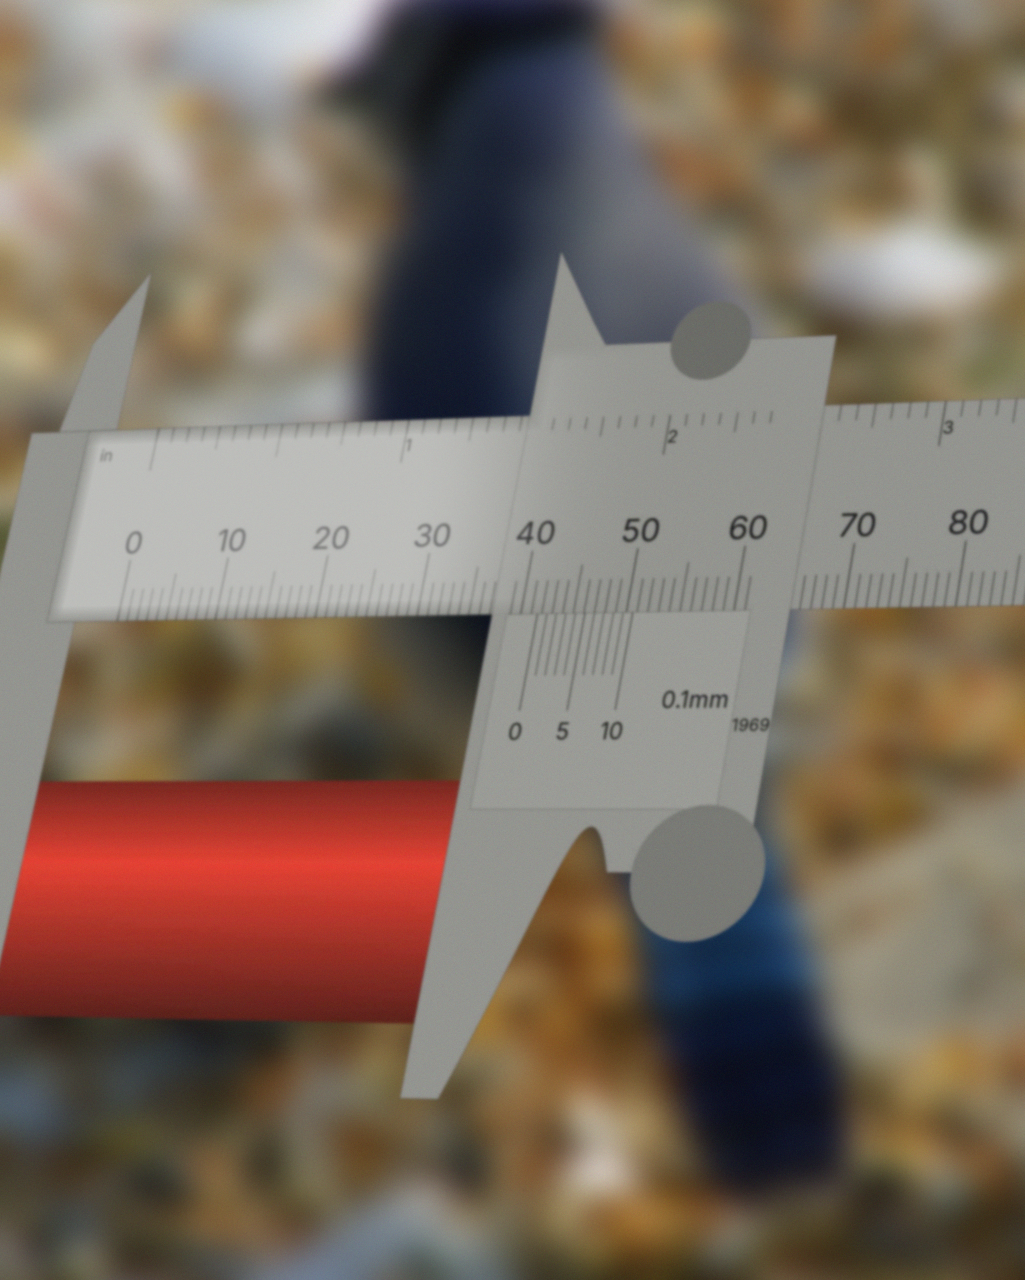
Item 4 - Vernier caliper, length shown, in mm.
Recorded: 41.6 mm
